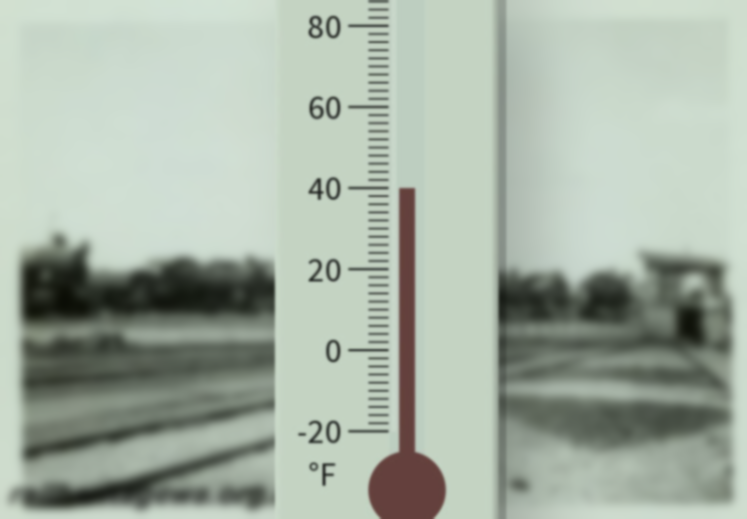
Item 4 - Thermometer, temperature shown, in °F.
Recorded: 40 °F
